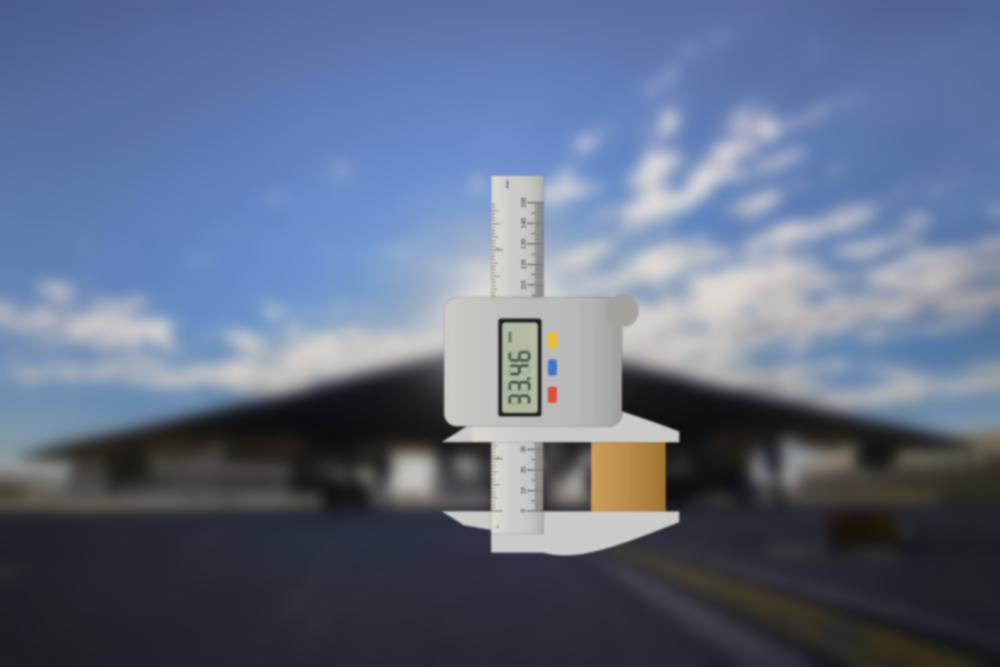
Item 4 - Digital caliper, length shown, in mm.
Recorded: 33.46 mm
